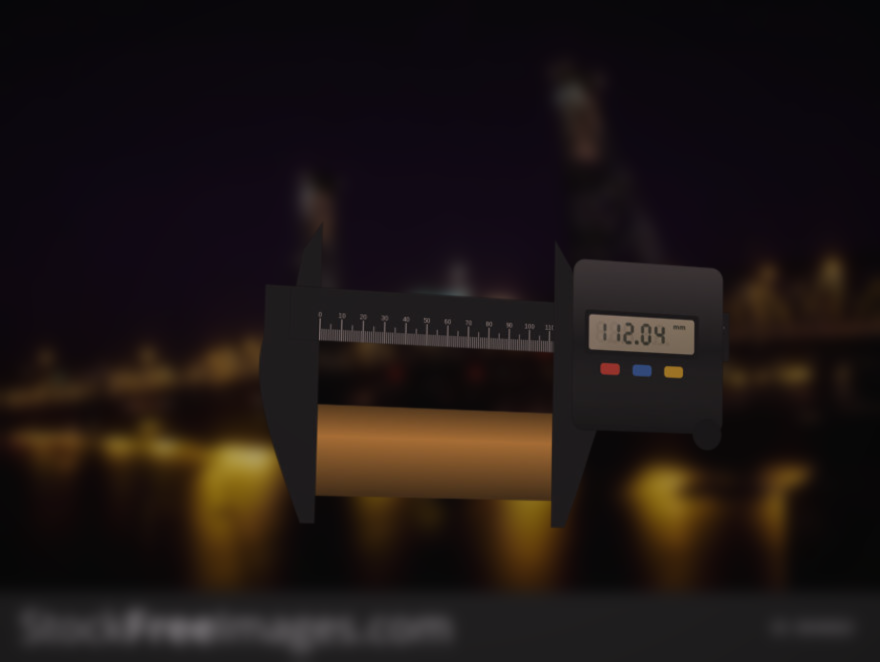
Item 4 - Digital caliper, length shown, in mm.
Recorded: 112.04 mm
